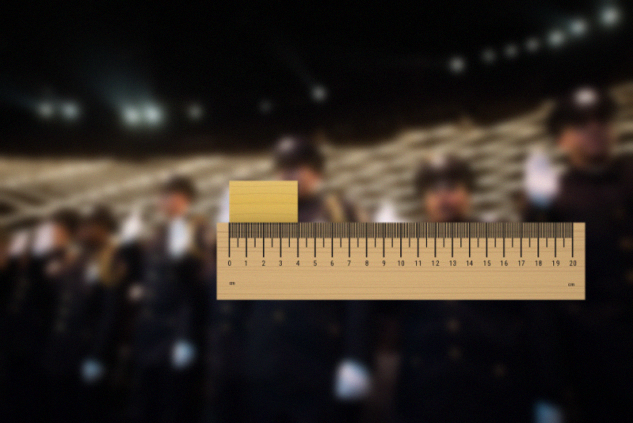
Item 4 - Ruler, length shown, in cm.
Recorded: 4 cm
